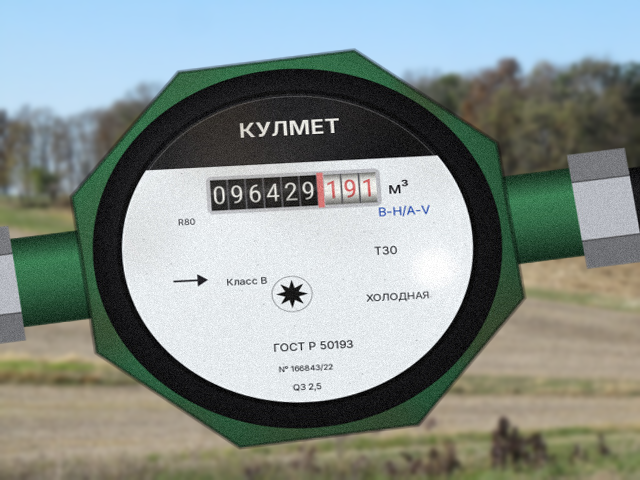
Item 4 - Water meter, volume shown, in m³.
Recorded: 96429.191 m³
